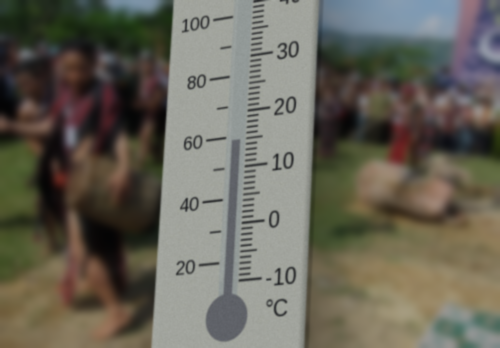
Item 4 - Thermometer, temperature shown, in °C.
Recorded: 15 °C
